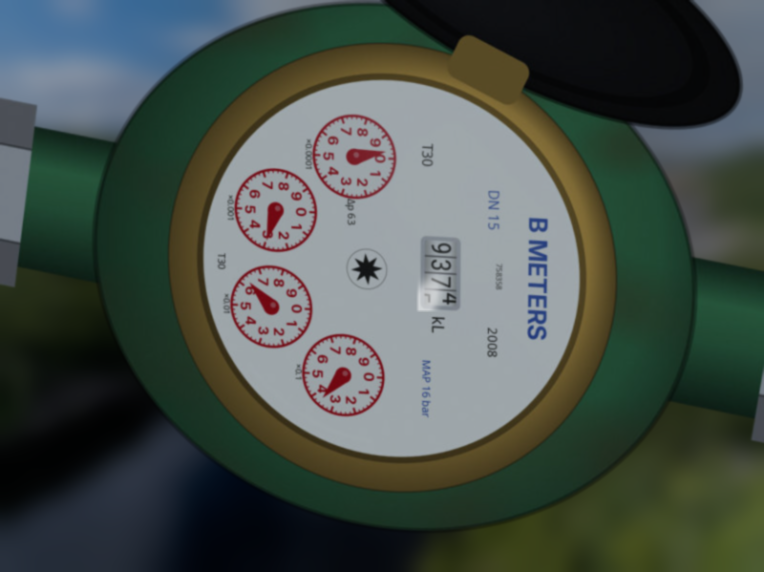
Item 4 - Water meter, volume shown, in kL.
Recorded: 9374.3629 kL
